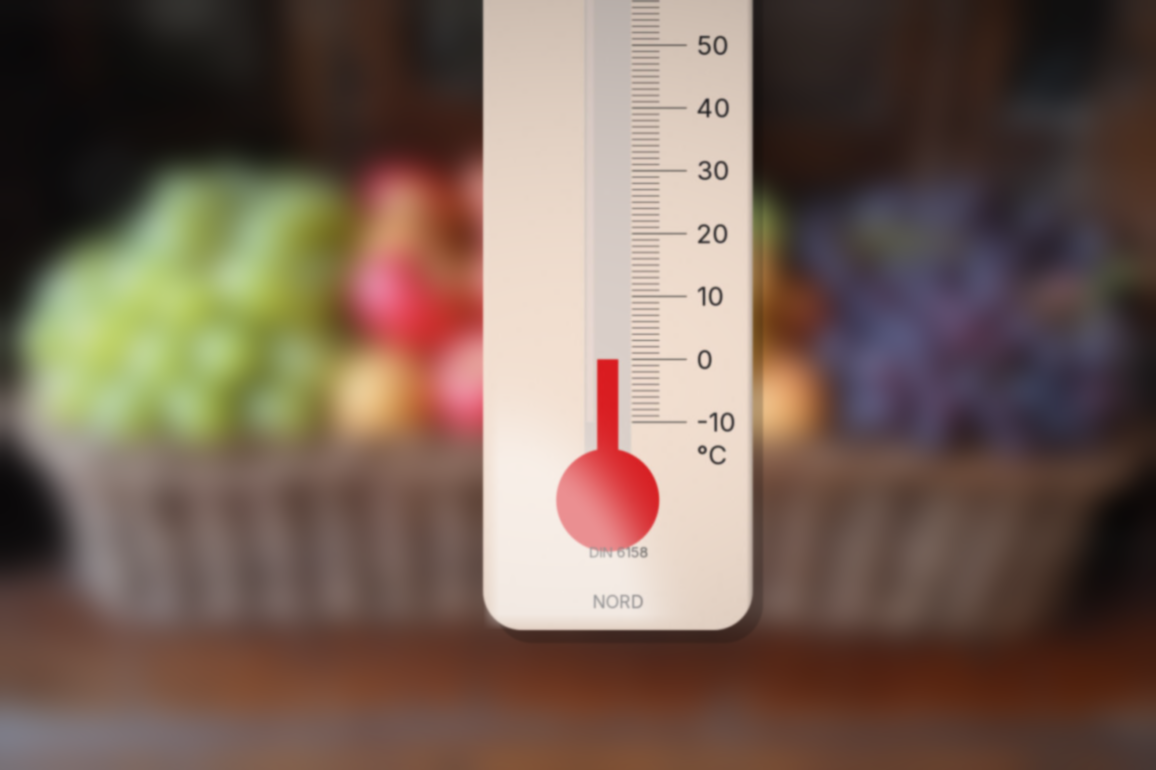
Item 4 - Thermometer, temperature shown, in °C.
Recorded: 0 °C
